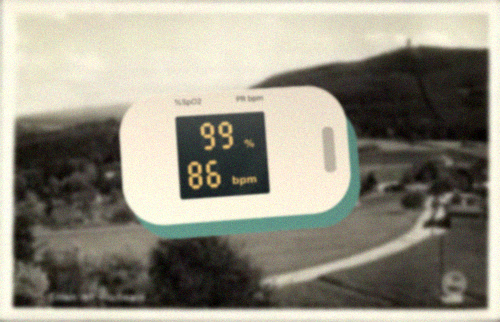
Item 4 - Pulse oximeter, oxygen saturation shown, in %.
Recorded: 99 %
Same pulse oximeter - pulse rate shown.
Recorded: 86 bpm
